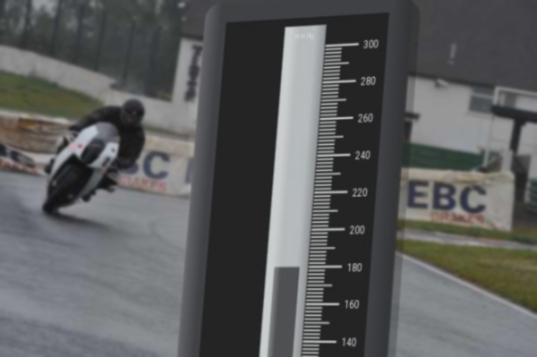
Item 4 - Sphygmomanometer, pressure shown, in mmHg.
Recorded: 180 mmHg
